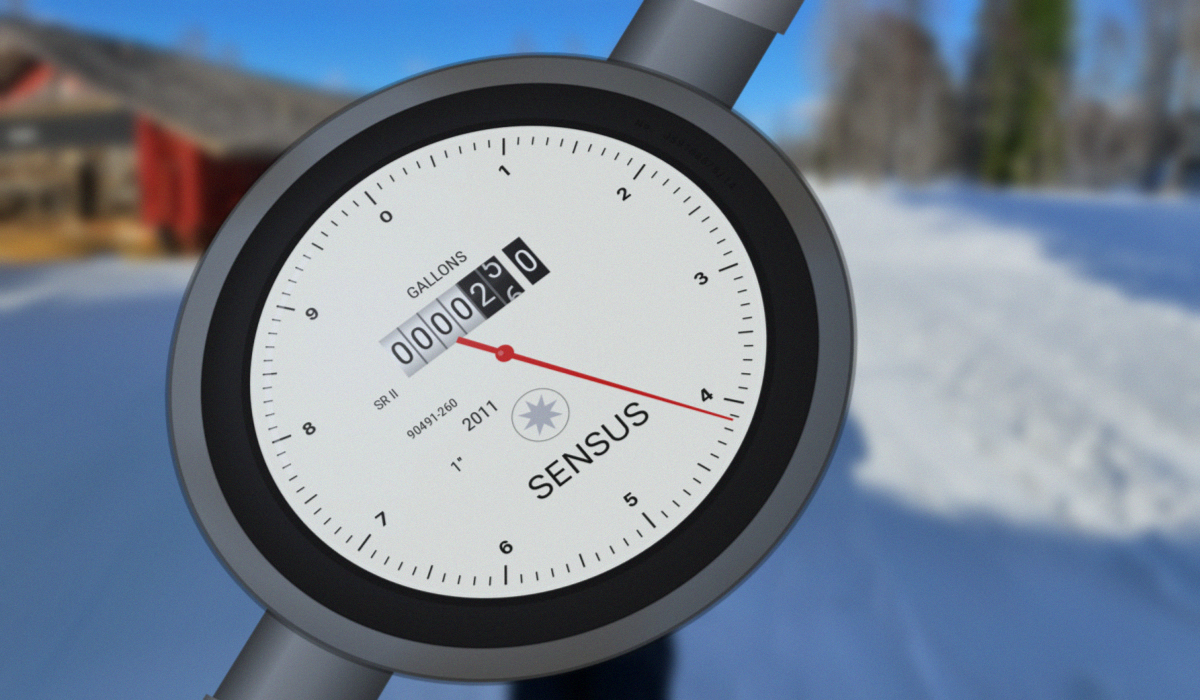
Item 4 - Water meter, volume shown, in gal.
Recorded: 254.1 gal
